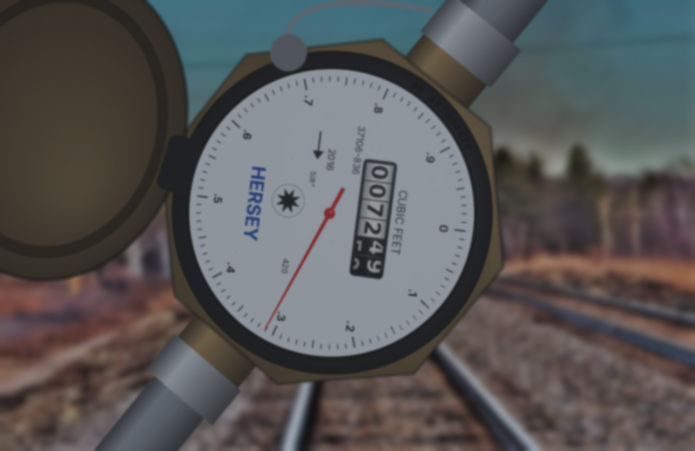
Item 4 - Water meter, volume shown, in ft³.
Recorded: 7249.31 ft³
